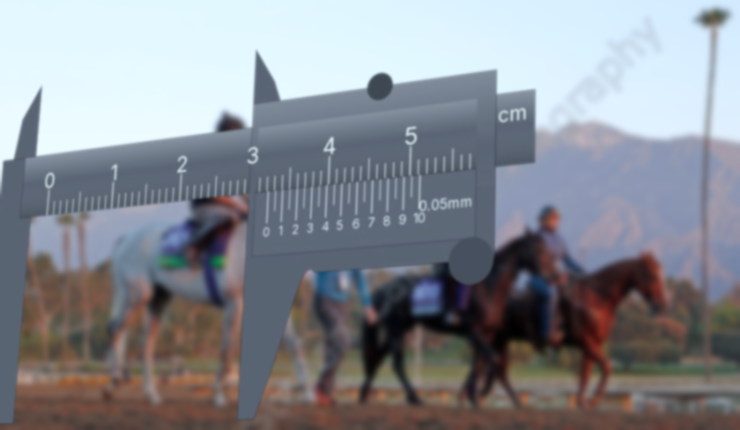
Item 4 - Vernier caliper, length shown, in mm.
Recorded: 32.2 mm
